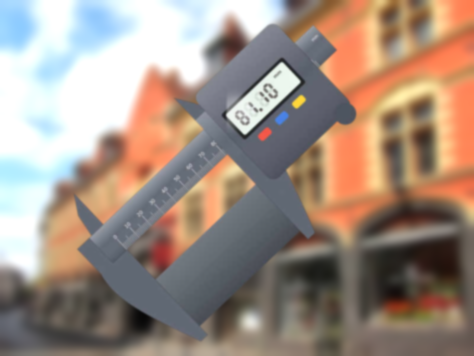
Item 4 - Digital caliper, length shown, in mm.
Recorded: 81.10 mm
